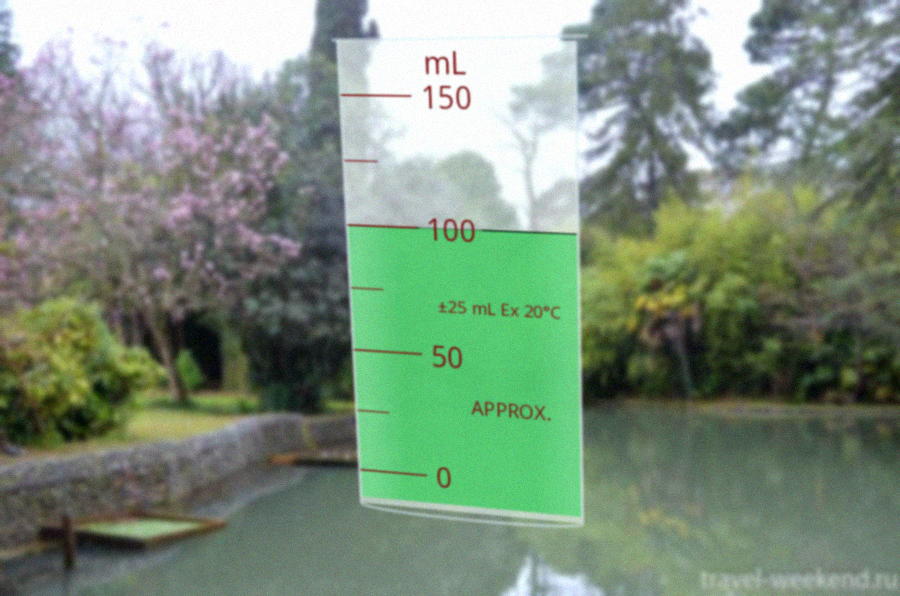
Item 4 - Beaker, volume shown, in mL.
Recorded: 100 mL
